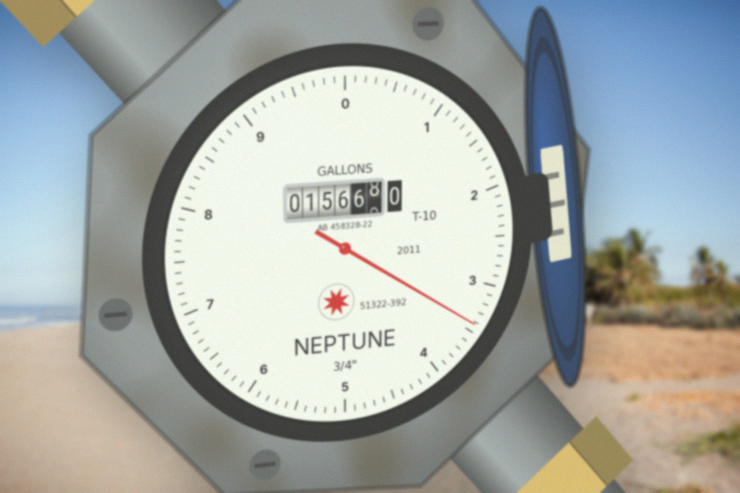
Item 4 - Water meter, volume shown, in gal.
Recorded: 156683.4 gal
